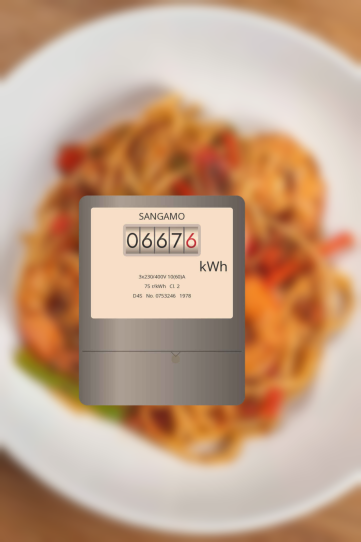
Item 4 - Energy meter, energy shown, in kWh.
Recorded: 667.6 kWh
